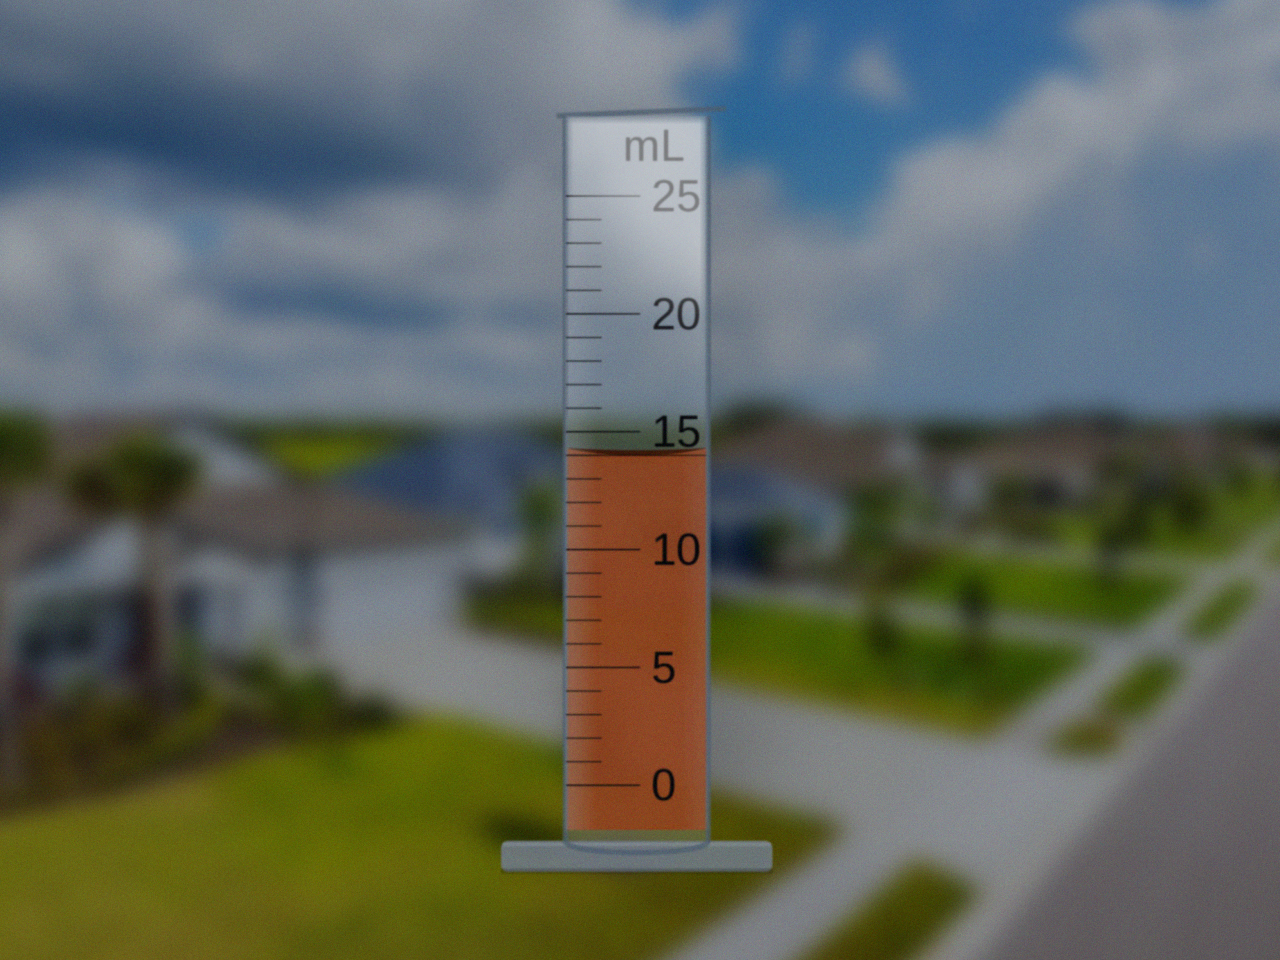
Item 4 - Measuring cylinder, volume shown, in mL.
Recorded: 14 mL
